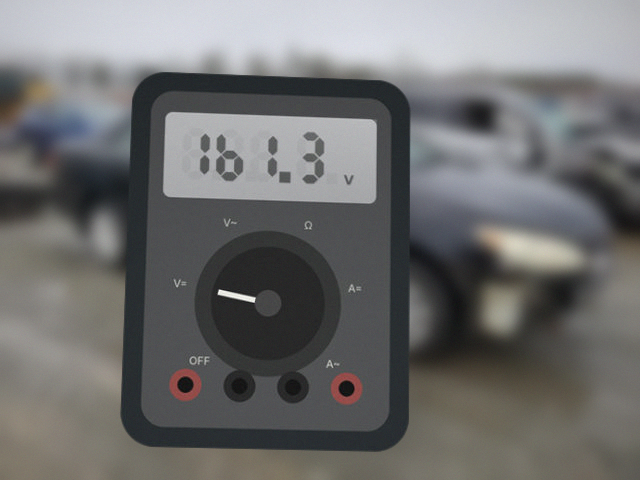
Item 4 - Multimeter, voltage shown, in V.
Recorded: 161.3 V
